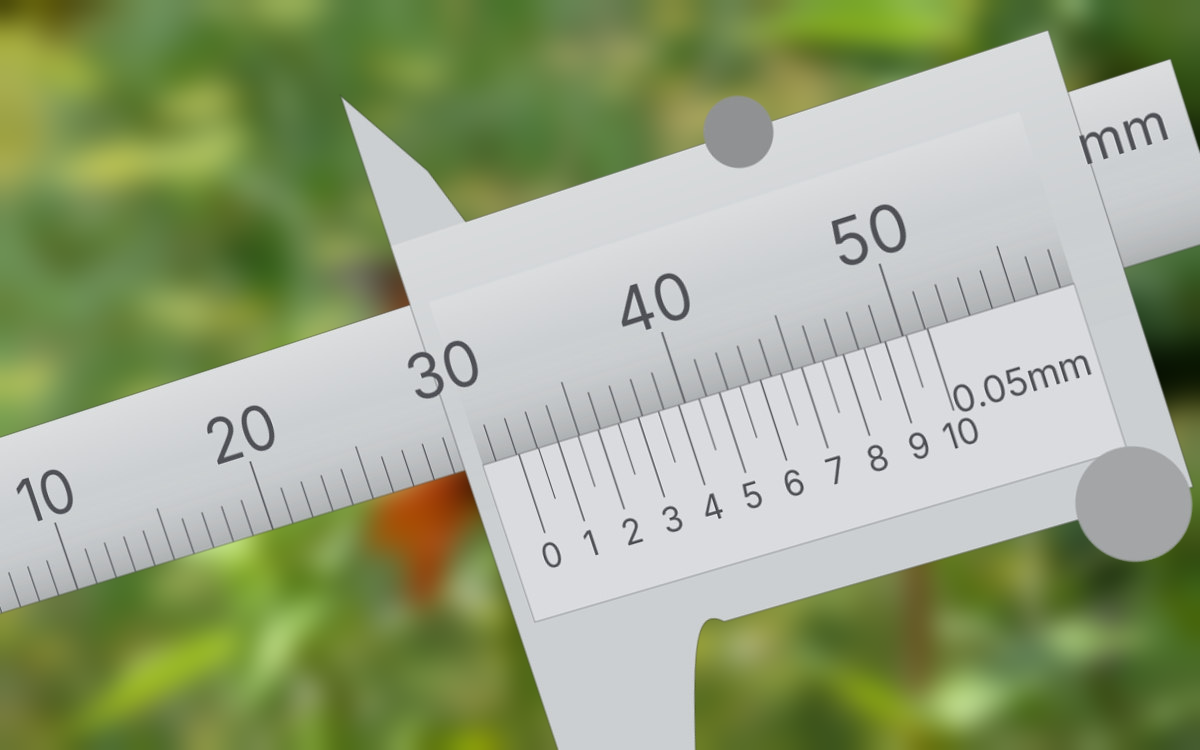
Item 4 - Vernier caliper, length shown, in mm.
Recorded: 32.1 mm
